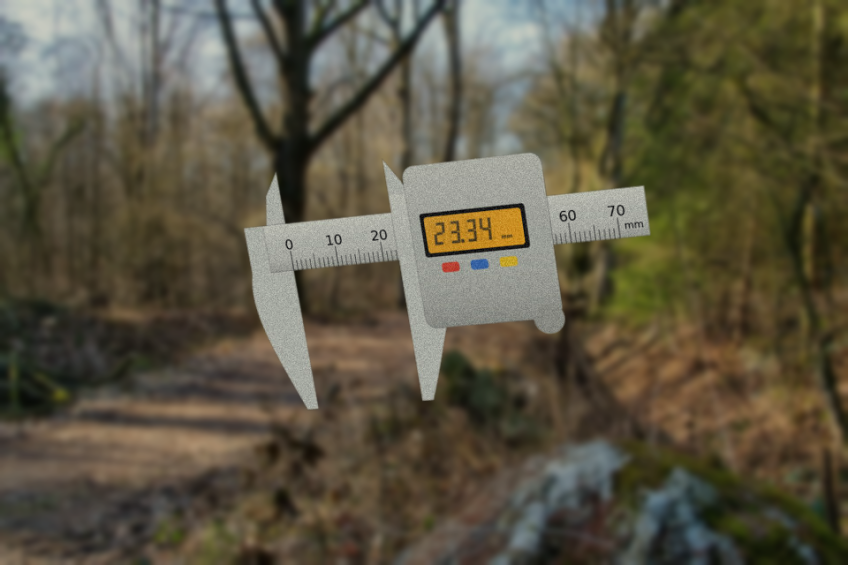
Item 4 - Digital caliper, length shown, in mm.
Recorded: 23.34 mm
